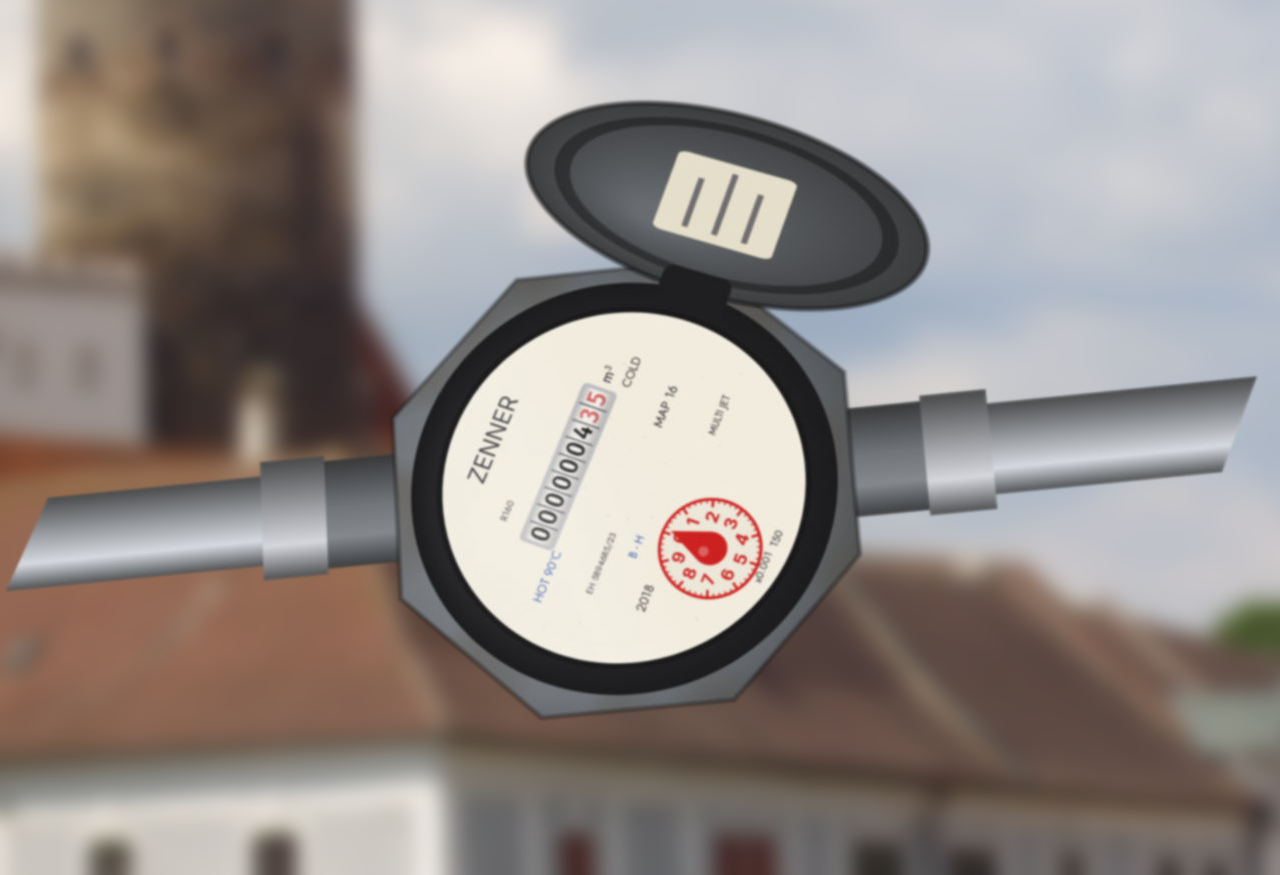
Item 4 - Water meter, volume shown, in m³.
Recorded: 4.350 m³
